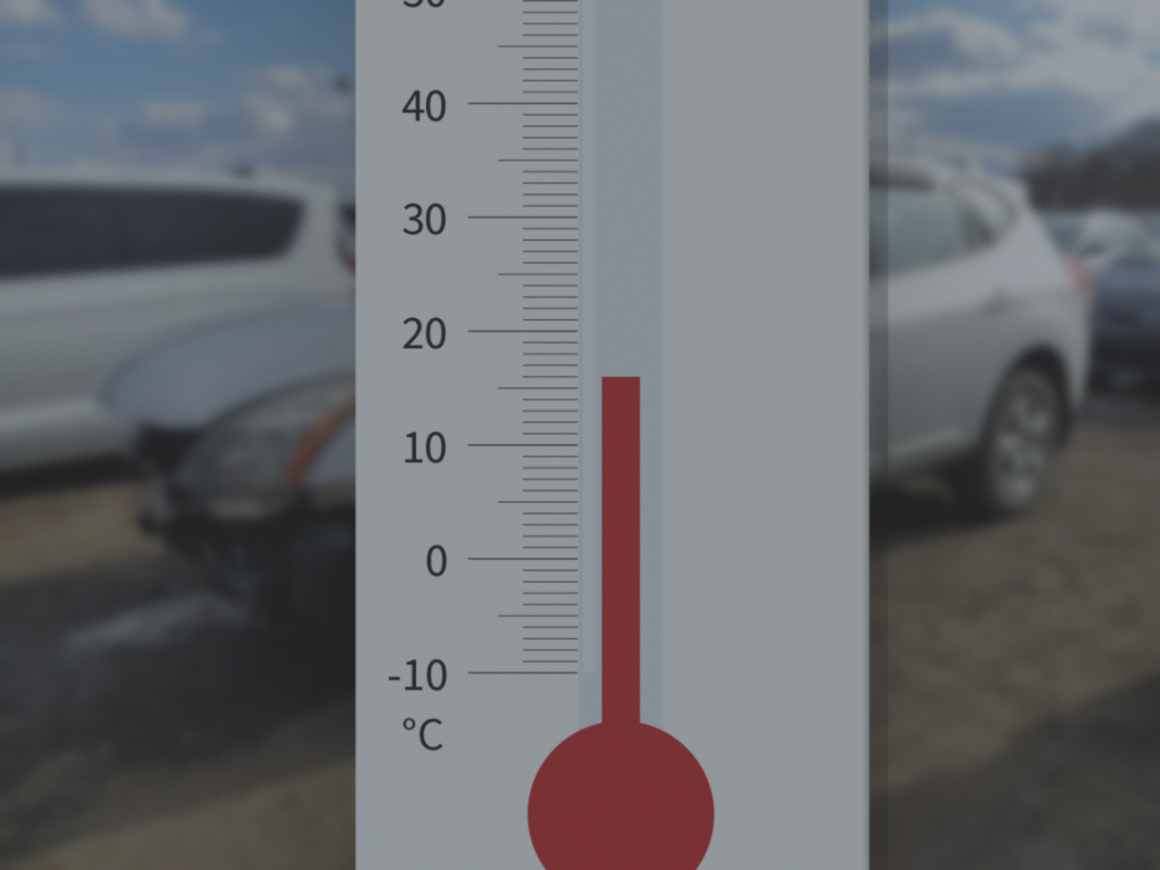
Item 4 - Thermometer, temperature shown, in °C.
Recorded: 16 °C
